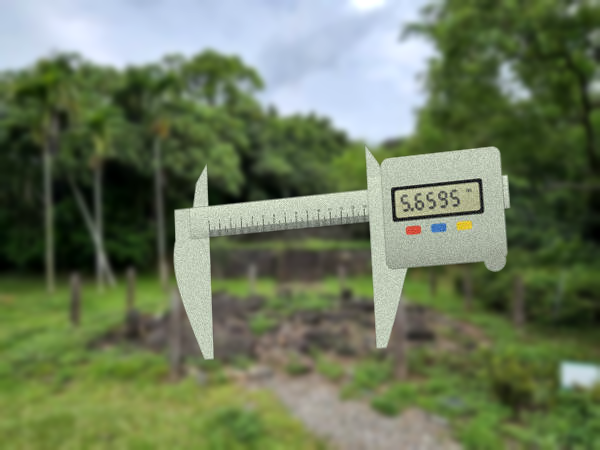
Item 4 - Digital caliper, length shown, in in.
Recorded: 5.6595 in
